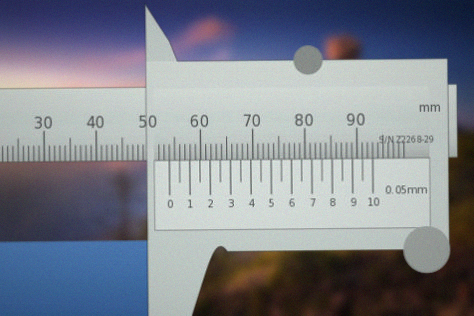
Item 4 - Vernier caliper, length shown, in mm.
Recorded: 54.0 mm
